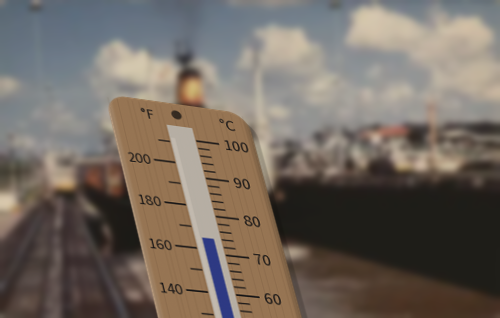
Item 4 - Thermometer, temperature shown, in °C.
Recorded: 74 °C
